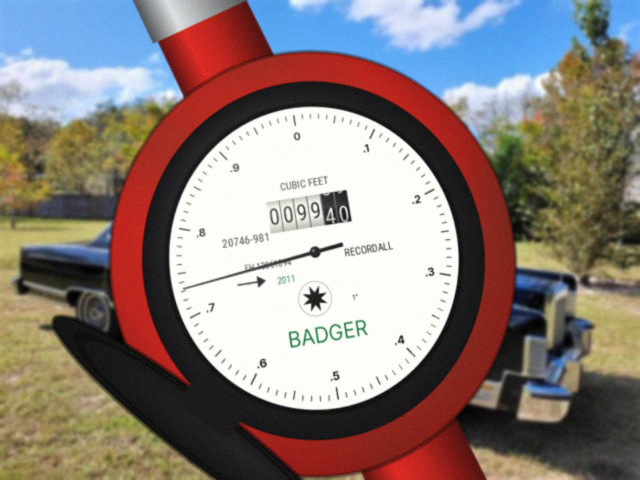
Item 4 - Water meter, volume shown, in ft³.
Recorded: 9939.73 ft³
